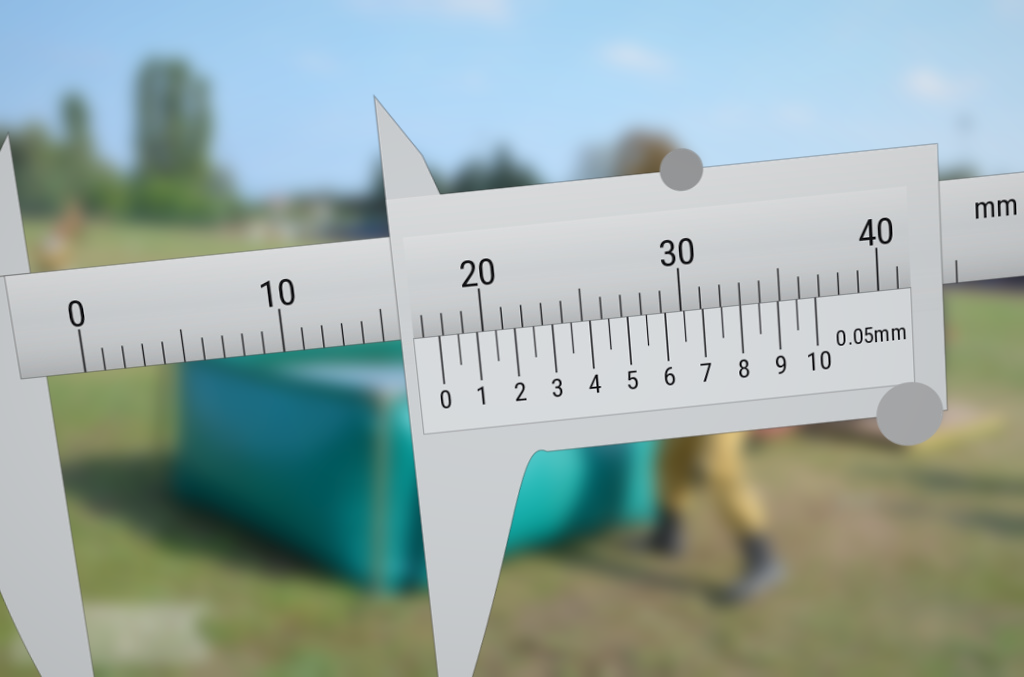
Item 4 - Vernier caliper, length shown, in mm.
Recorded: 17.8 mm
